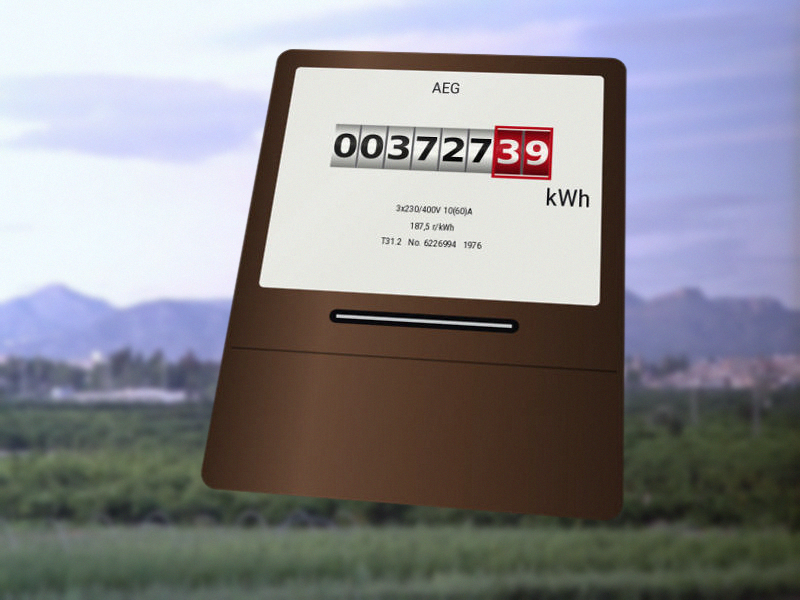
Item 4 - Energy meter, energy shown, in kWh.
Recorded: 3727.39 kWh
